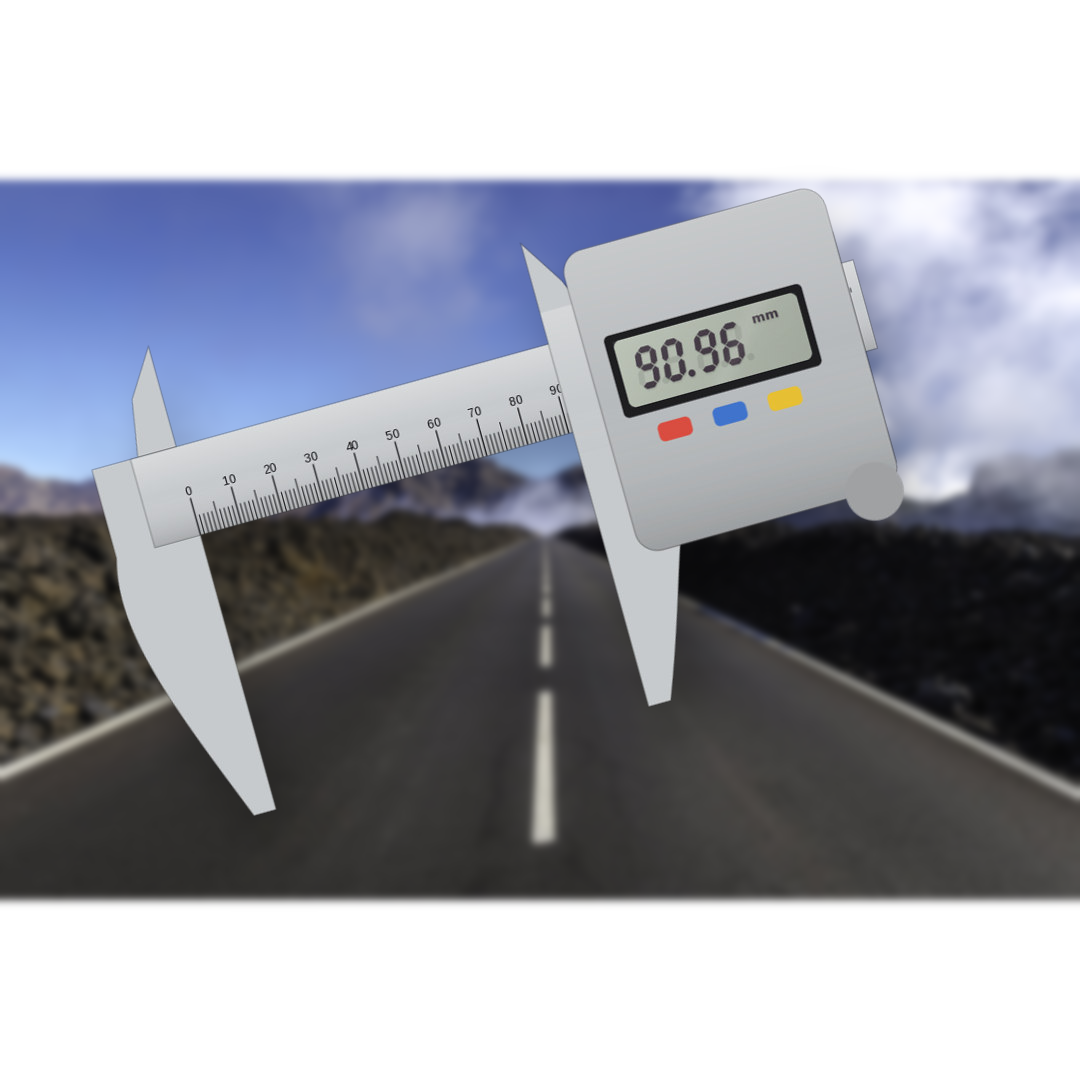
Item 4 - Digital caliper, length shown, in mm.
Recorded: 90.96 mm
